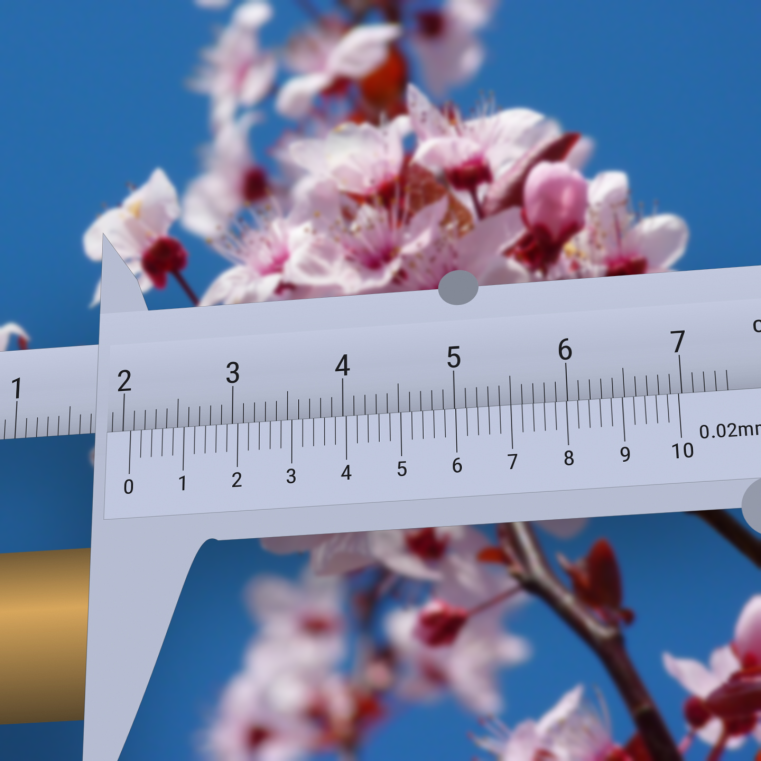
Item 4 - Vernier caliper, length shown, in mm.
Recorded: 20.7 mm
